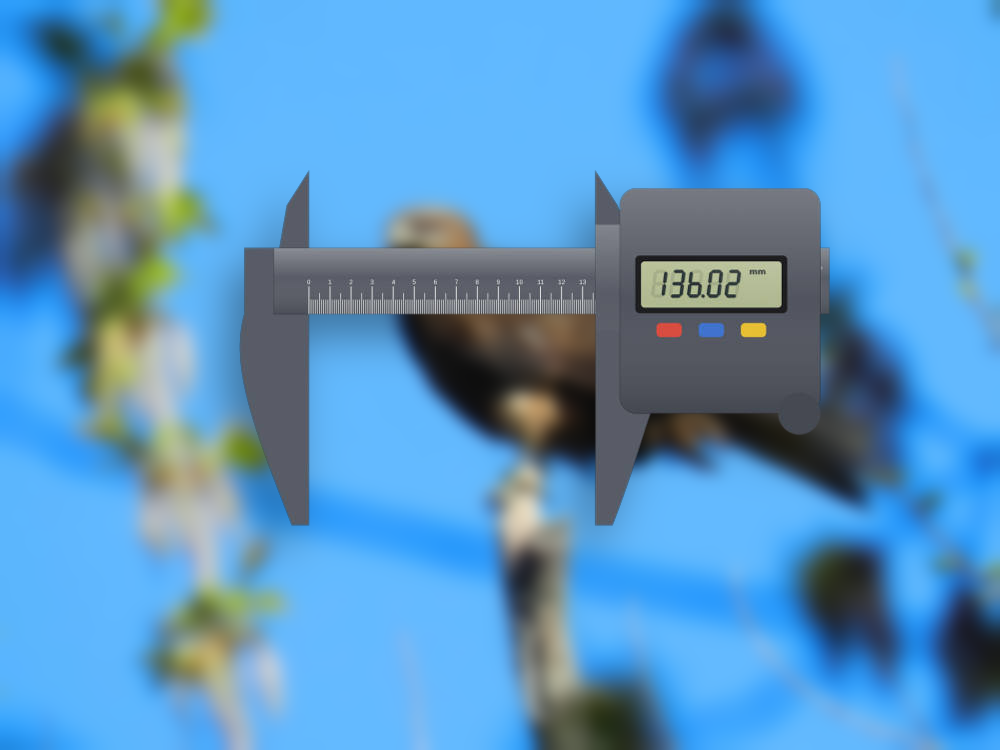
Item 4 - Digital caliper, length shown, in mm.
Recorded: 136.02 mm
